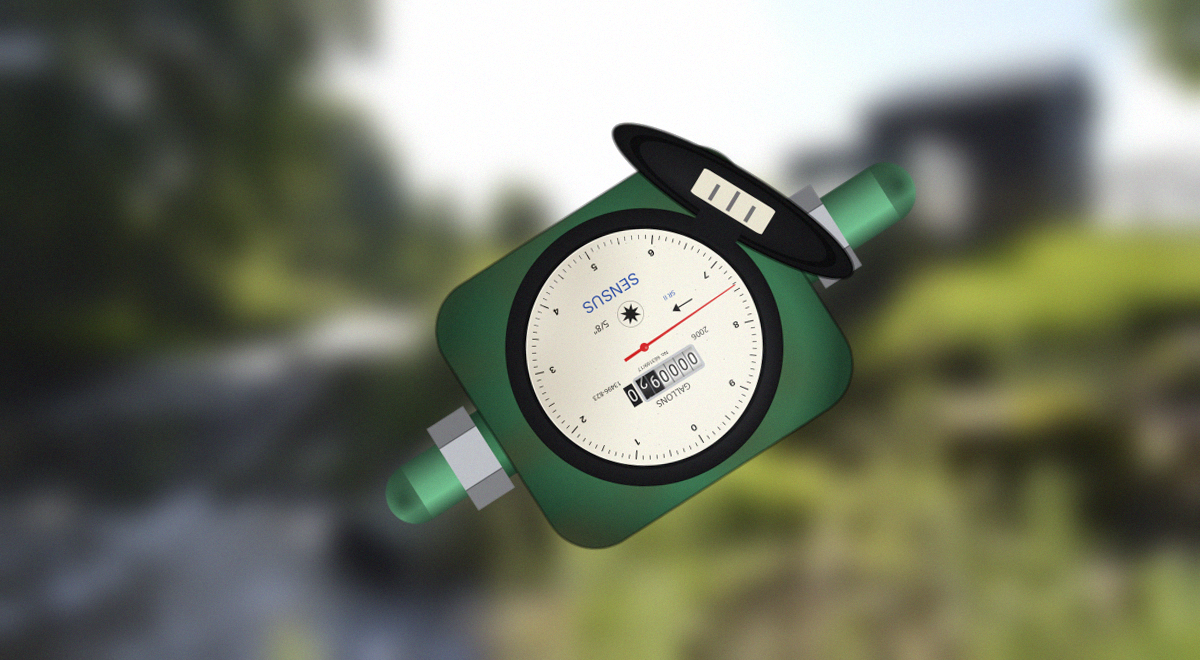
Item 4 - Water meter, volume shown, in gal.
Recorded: 917.4 gal
